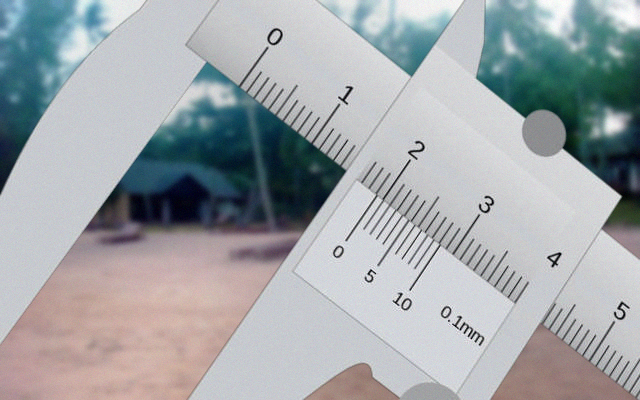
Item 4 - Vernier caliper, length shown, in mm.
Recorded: 19.2 mm
